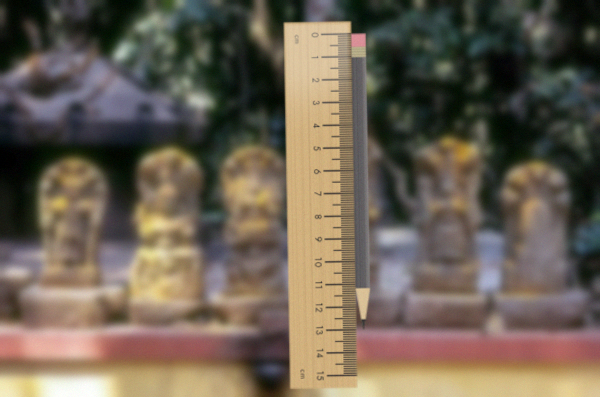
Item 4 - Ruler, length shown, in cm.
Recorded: 13 cm
